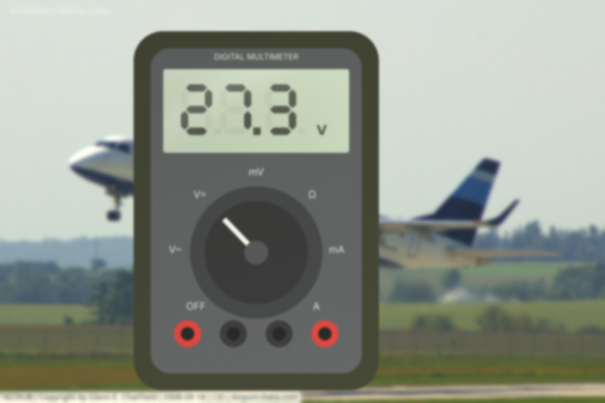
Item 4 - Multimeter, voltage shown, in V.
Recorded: 27.3 V
